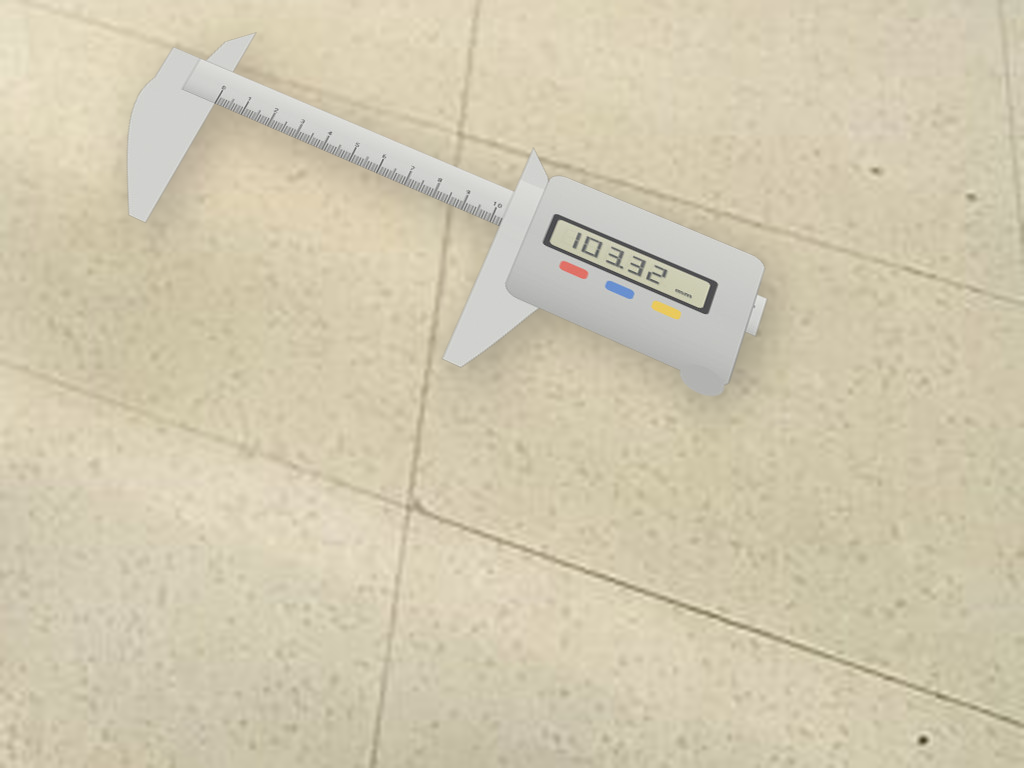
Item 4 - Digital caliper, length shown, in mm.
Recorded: 103.32 mm
